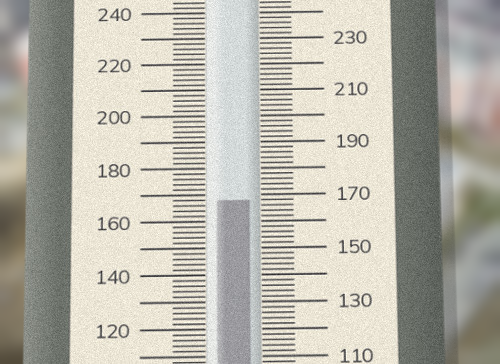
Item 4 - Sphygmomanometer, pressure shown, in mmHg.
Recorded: 168 mmHg
